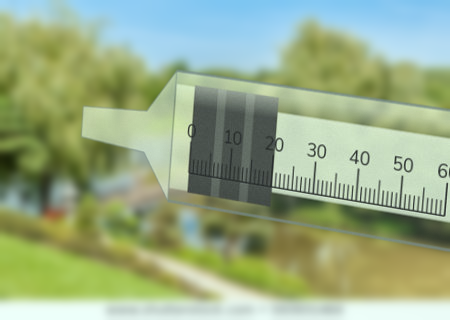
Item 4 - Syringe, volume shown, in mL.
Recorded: 0 mL
